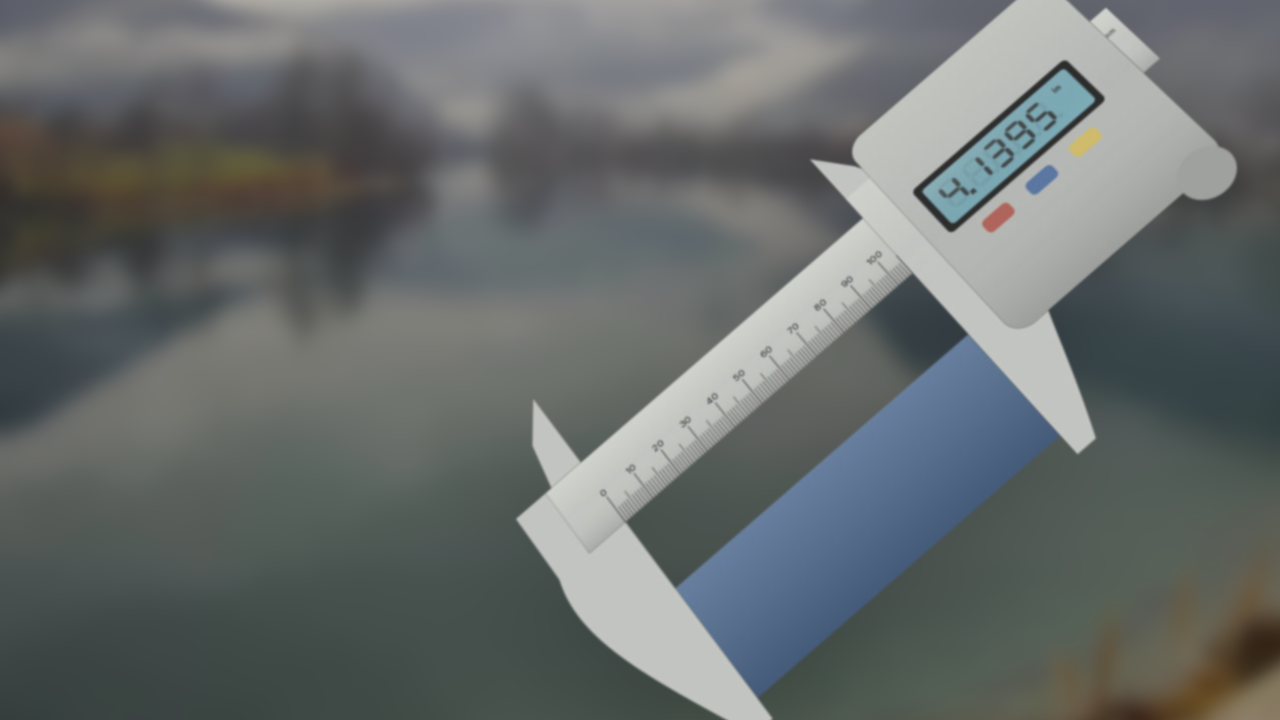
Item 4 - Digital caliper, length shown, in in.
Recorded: 4.1395 in
